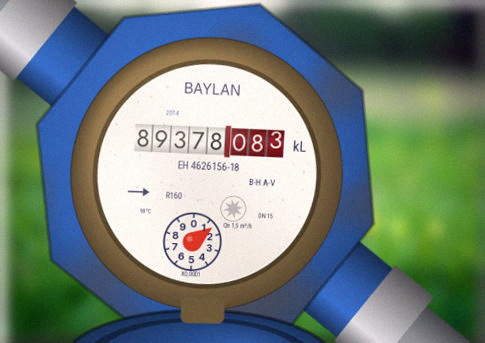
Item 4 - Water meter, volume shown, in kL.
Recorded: 89378.0831 kL
